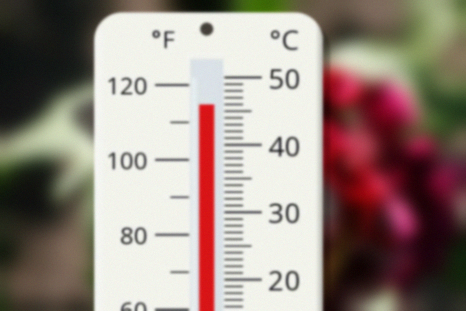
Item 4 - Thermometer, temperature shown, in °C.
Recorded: 46 °C
